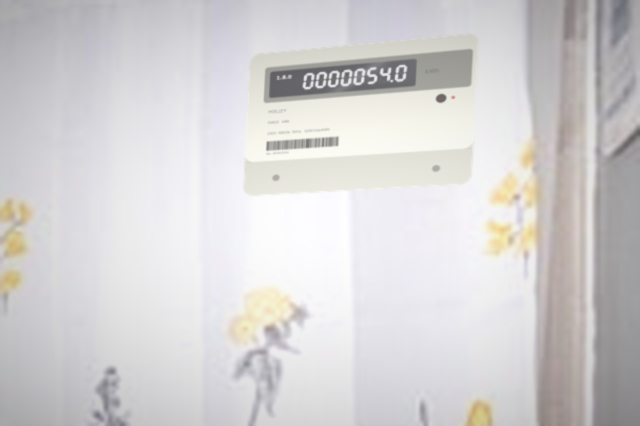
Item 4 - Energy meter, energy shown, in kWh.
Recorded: 54.0 kWh
